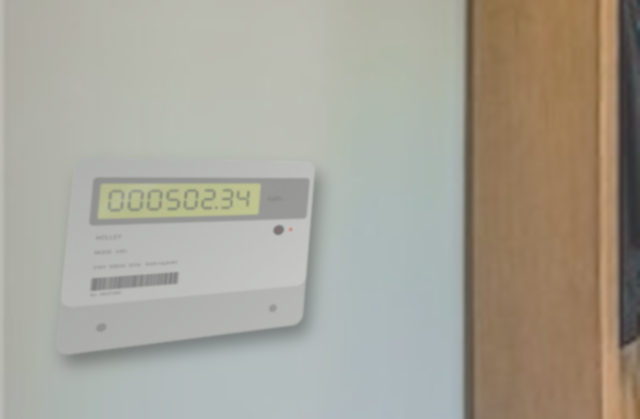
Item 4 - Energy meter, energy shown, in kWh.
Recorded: 502.34 kWh
